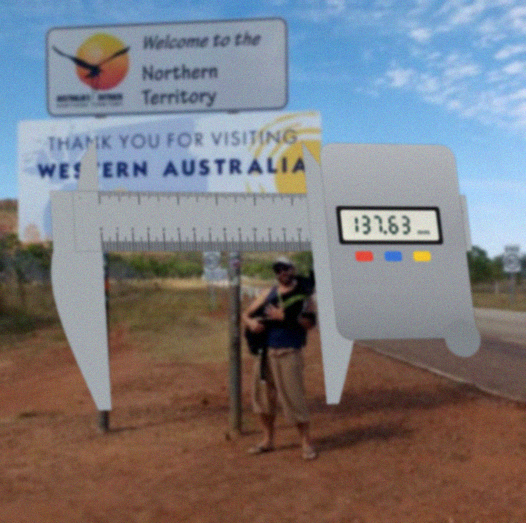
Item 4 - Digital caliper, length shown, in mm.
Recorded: 137.63 mm
